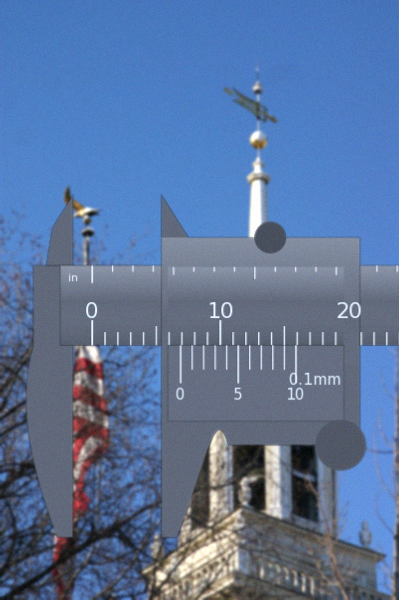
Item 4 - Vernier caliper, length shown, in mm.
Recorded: 6.9 mm
